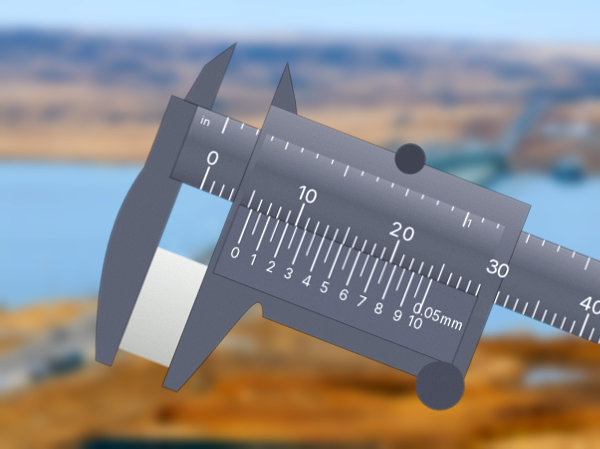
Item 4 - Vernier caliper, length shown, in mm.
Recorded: 5.4 mm
